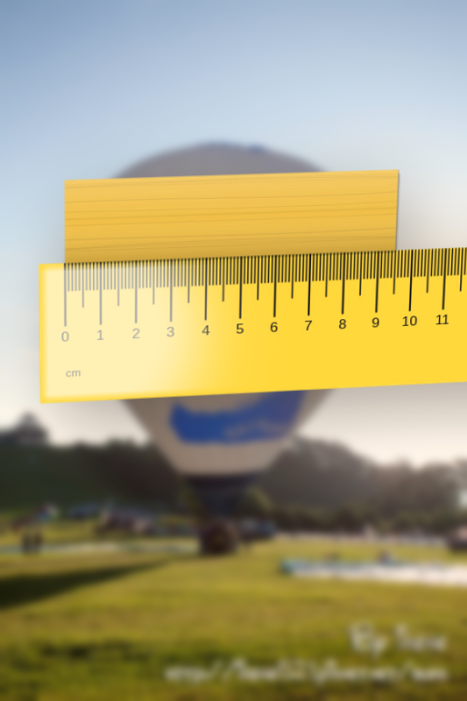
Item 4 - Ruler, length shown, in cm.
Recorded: 9.5 cm
